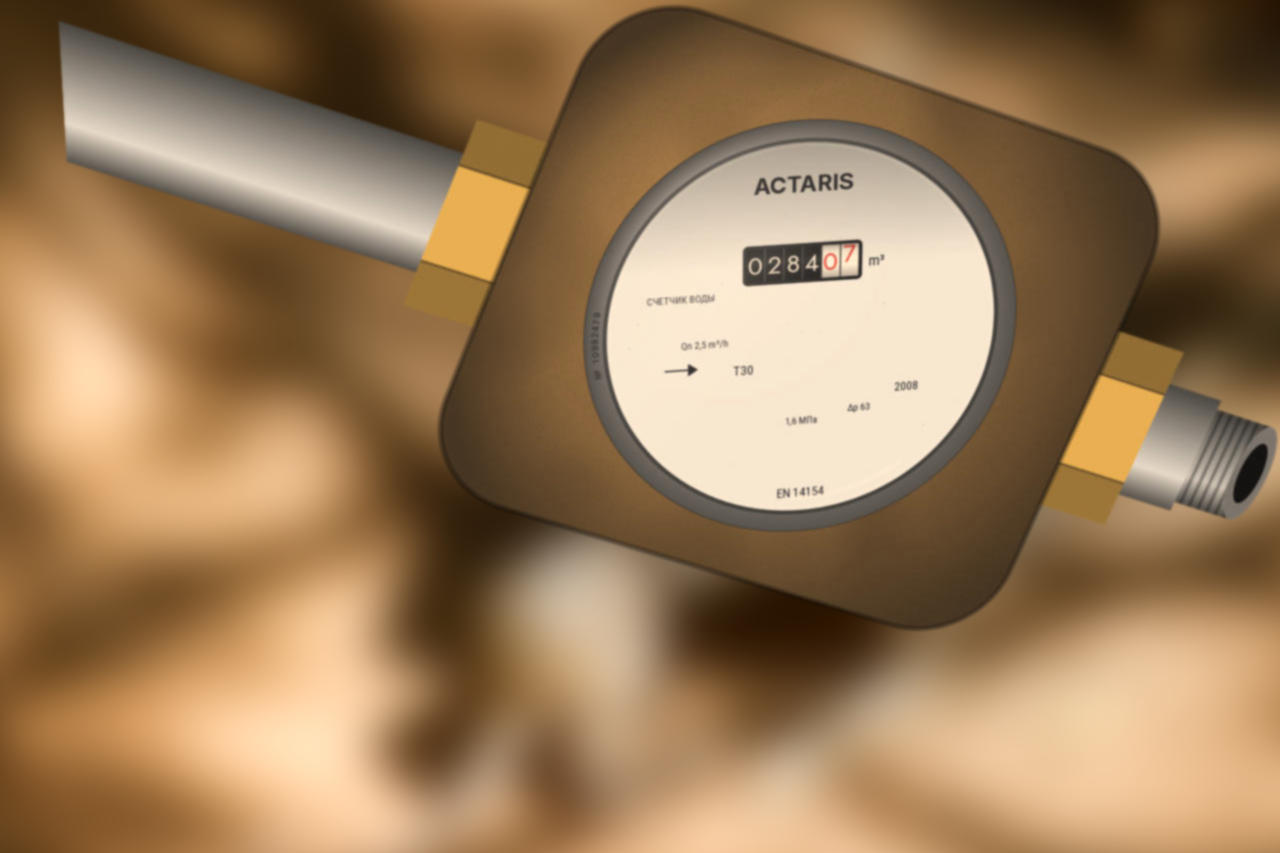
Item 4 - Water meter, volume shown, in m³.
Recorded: 284.07 m³
